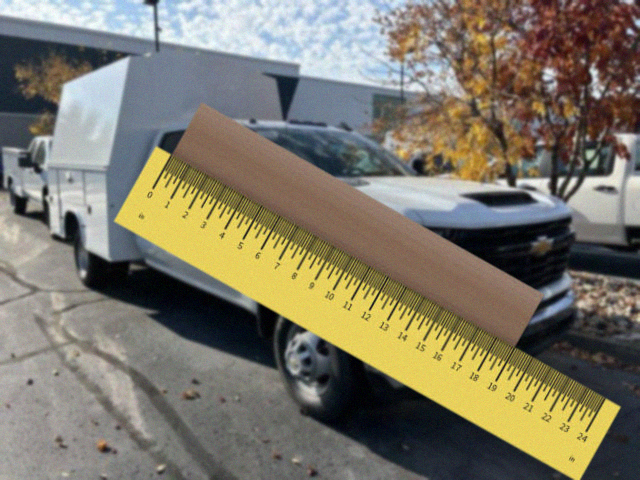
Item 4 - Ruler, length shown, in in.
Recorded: 19 in
